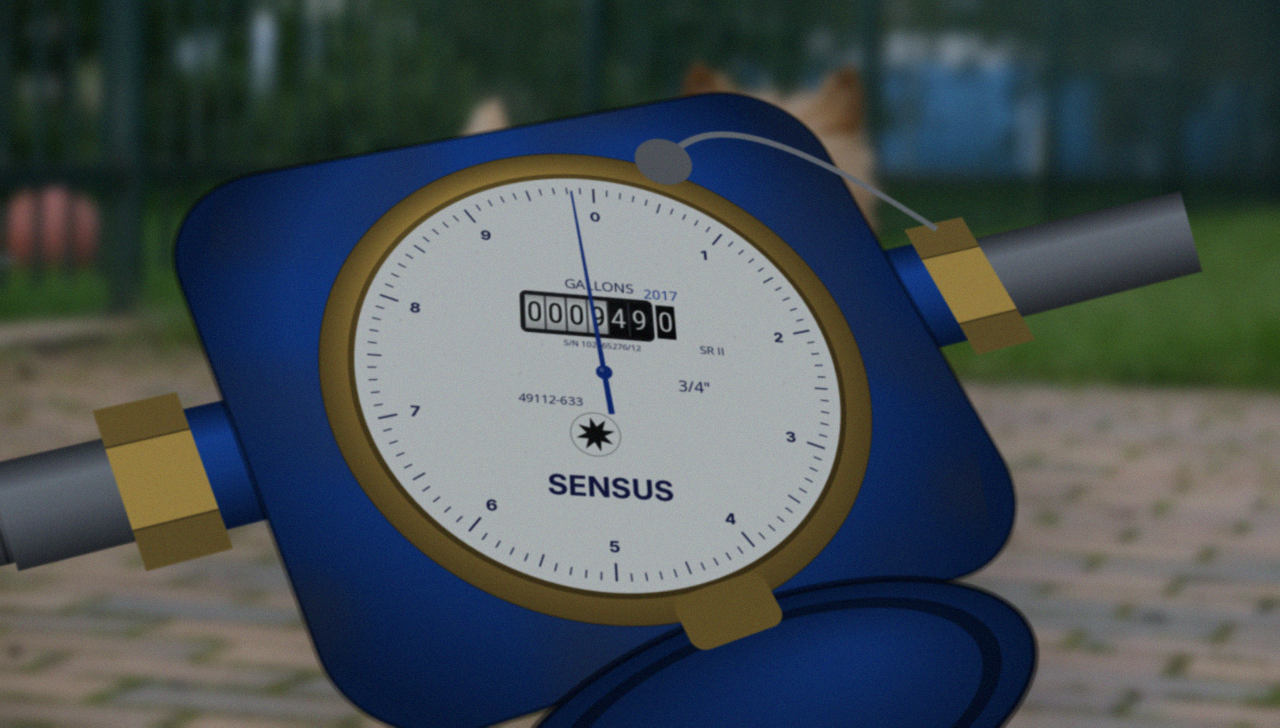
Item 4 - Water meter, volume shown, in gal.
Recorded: 9489.8 gal
